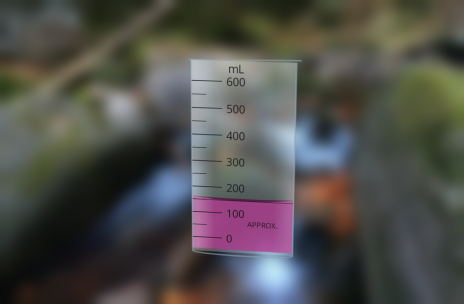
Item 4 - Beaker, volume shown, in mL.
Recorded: 150 mL
